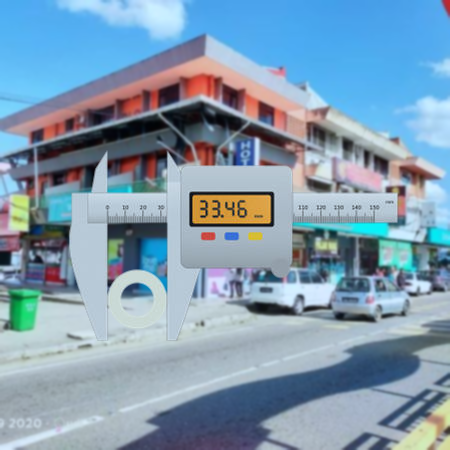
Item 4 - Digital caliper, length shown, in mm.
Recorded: 33.46 mm
